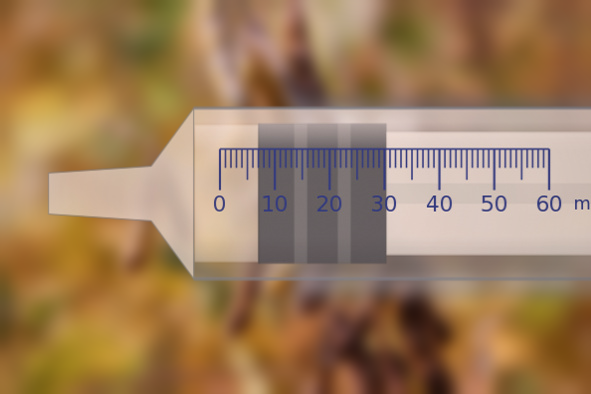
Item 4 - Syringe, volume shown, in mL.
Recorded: 7 mL
